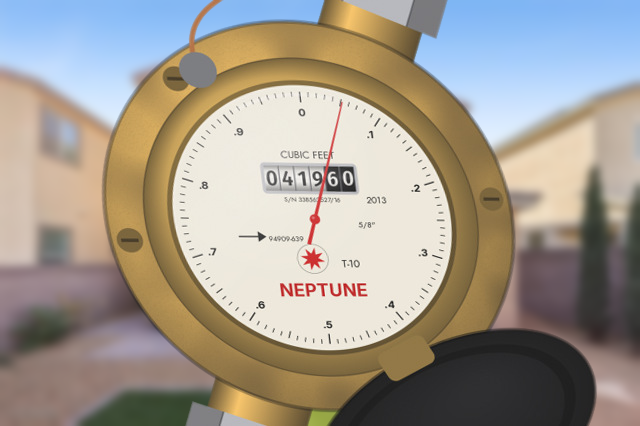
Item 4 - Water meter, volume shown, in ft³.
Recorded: 41960.05 ft³
